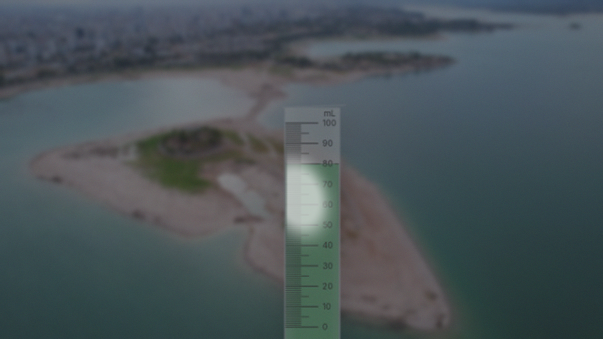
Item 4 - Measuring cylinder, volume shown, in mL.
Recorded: 80 mL
